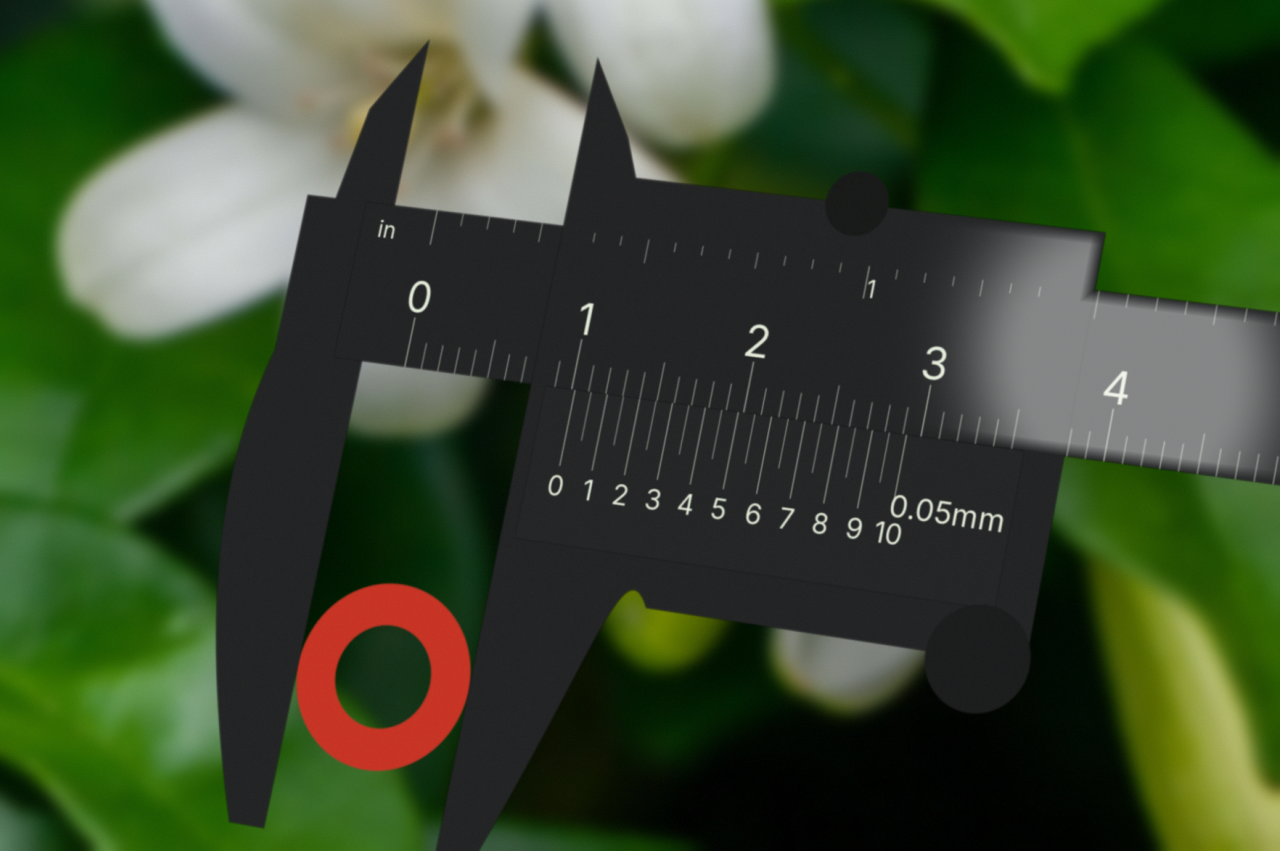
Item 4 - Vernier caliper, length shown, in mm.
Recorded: 10.2 mm
